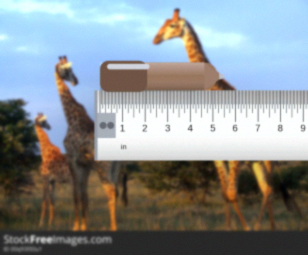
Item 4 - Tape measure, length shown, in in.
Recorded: 5.5 in
